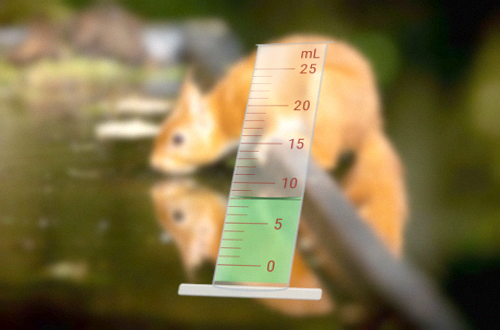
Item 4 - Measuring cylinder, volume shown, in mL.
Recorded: 8 mL
